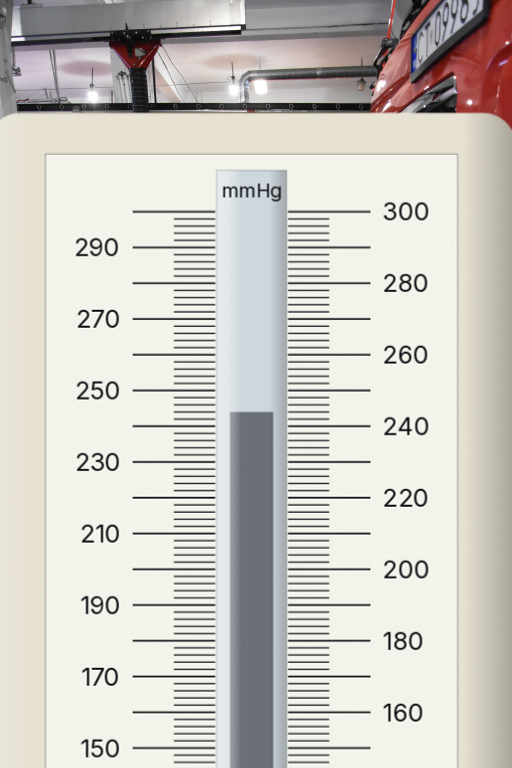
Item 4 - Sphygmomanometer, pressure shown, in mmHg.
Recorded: 244 mmHg
